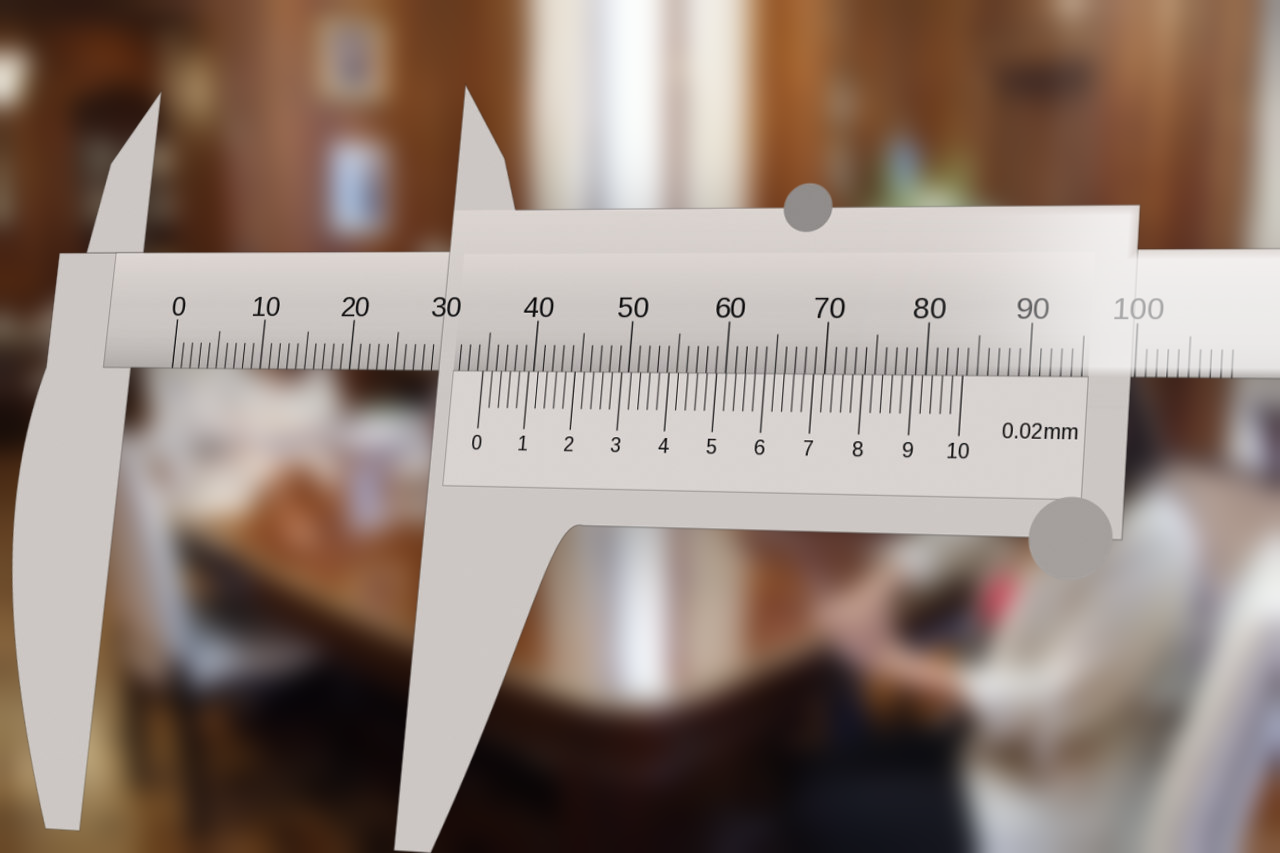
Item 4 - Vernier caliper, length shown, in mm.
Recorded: 34.6 mm
